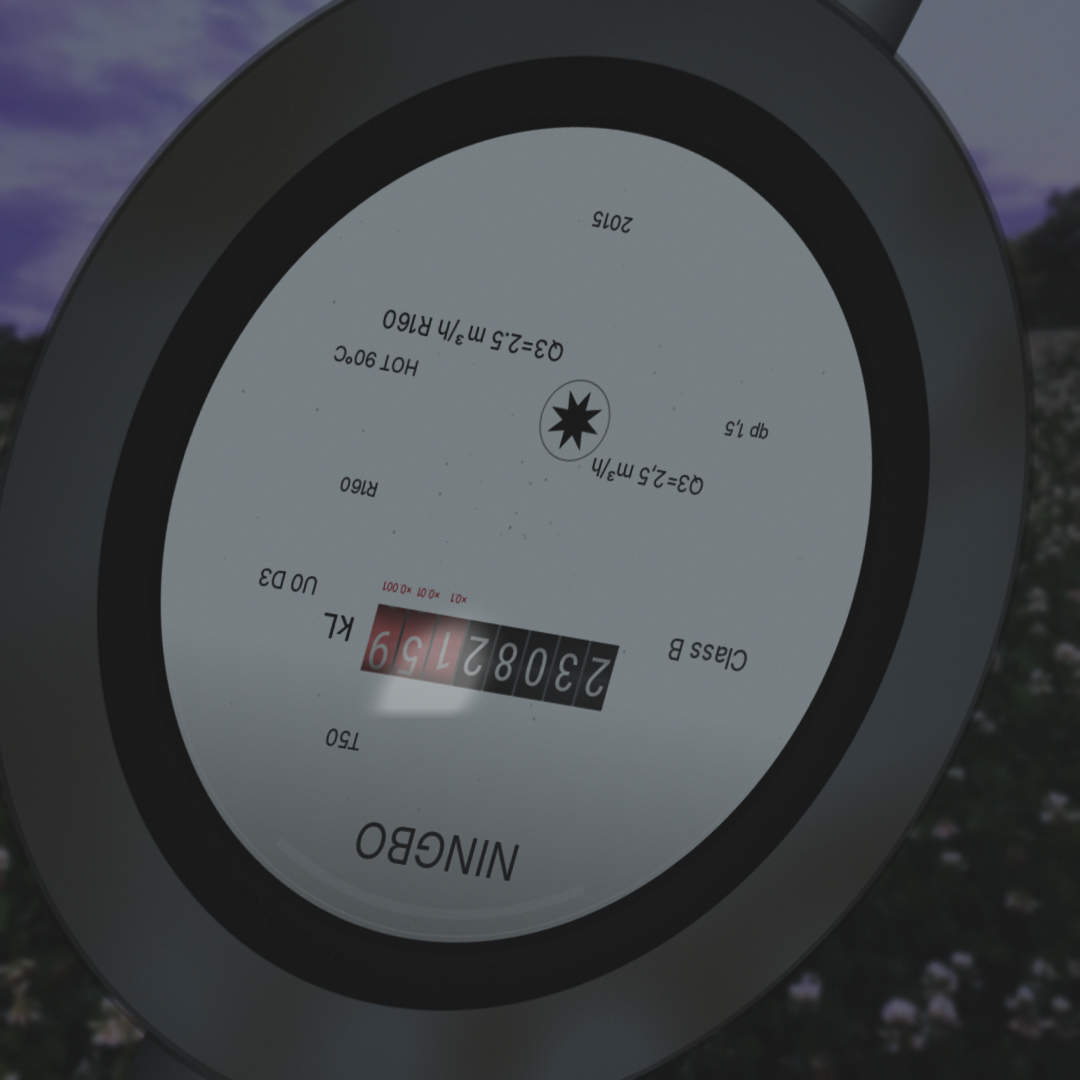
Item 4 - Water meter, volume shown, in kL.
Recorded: 23082.159 kL
